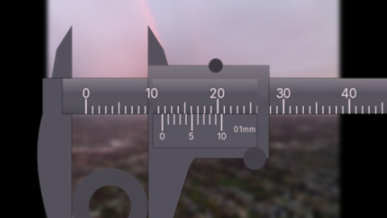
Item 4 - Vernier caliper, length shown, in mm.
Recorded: 11.6 mm
